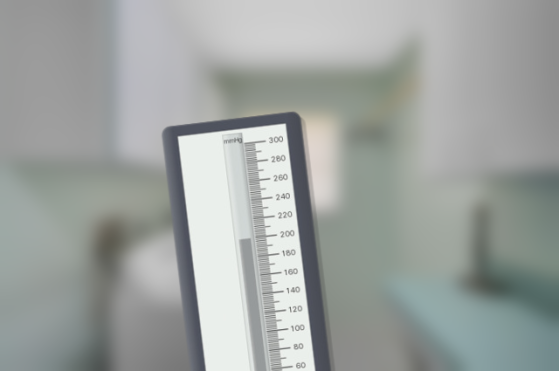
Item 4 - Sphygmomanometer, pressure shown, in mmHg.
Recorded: 200 mmHg
